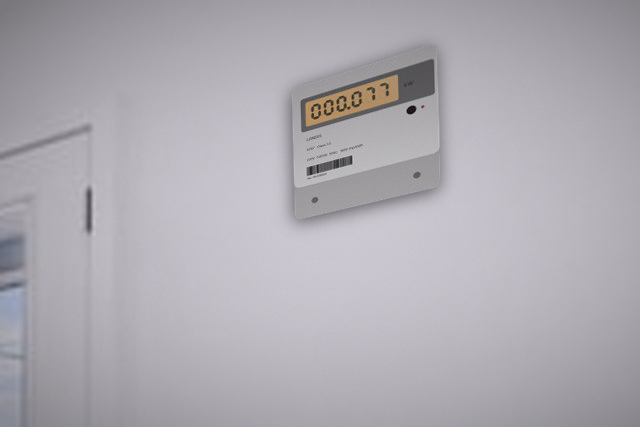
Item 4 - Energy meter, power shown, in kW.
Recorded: 0.077 kW
